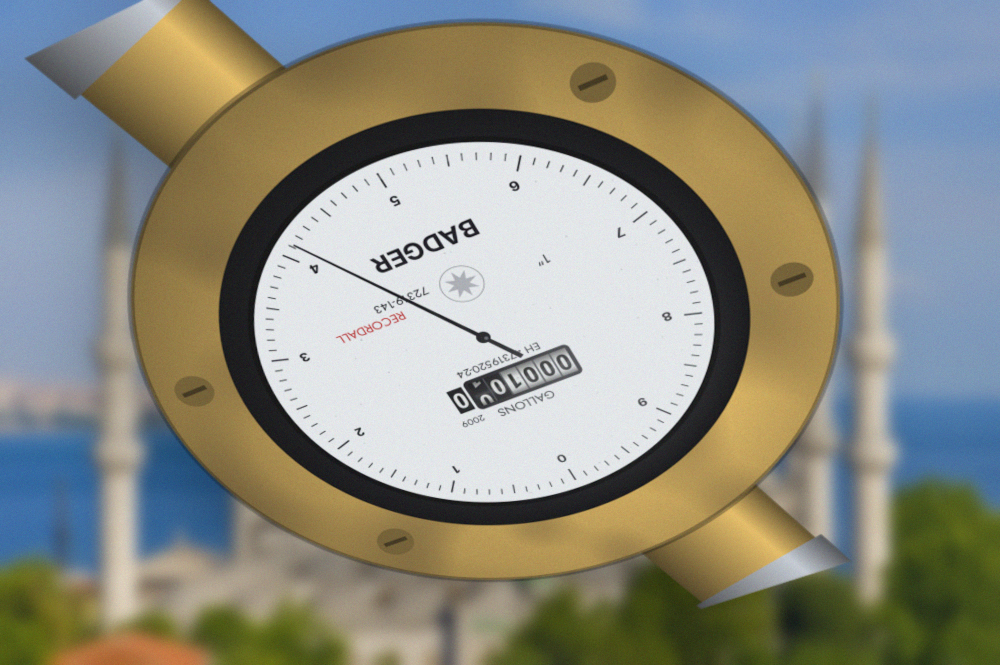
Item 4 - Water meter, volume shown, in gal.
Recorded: 1004.1 gal
